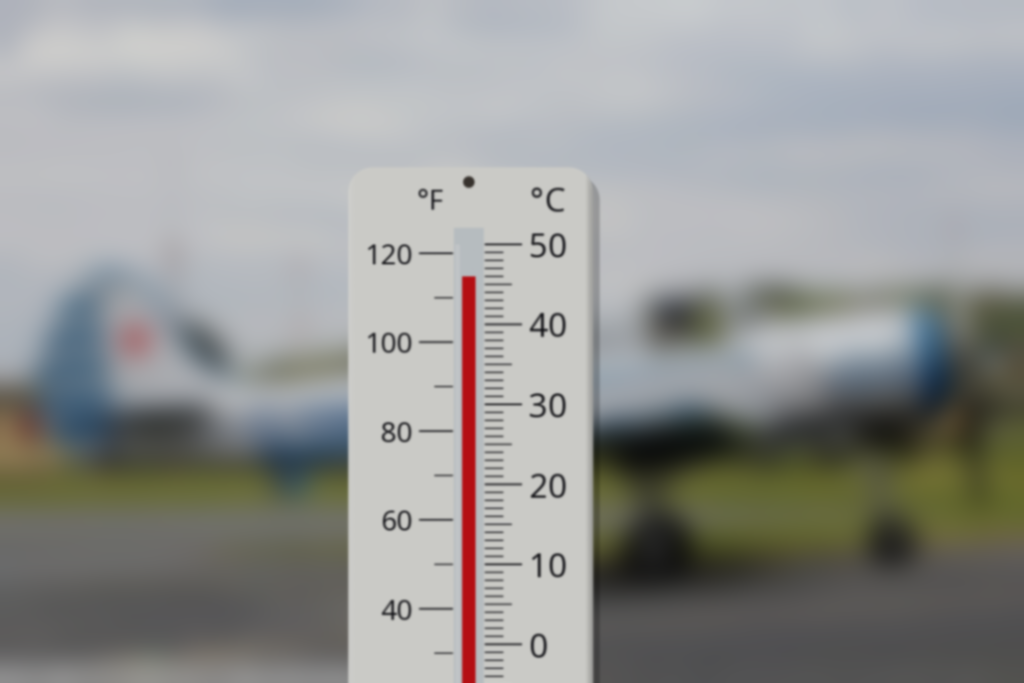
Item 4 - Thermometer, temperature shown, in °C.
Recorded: 46 °C
